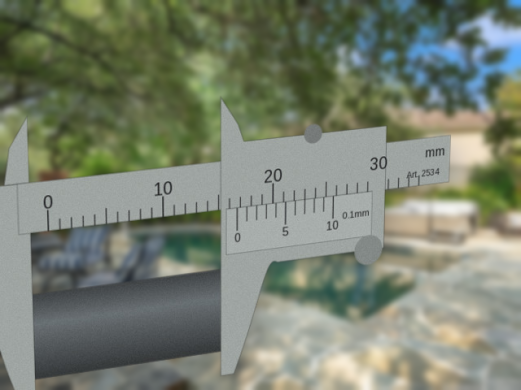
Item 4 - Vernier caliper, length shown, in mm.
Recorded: 16.7 mm
